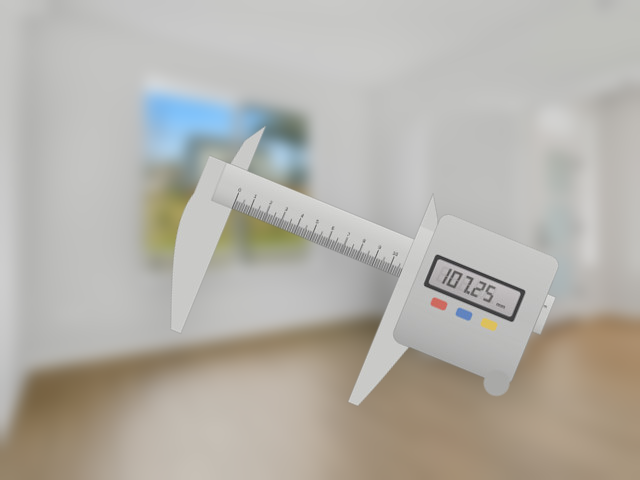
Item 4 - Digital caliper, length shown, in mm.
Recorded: 107.25 mm
